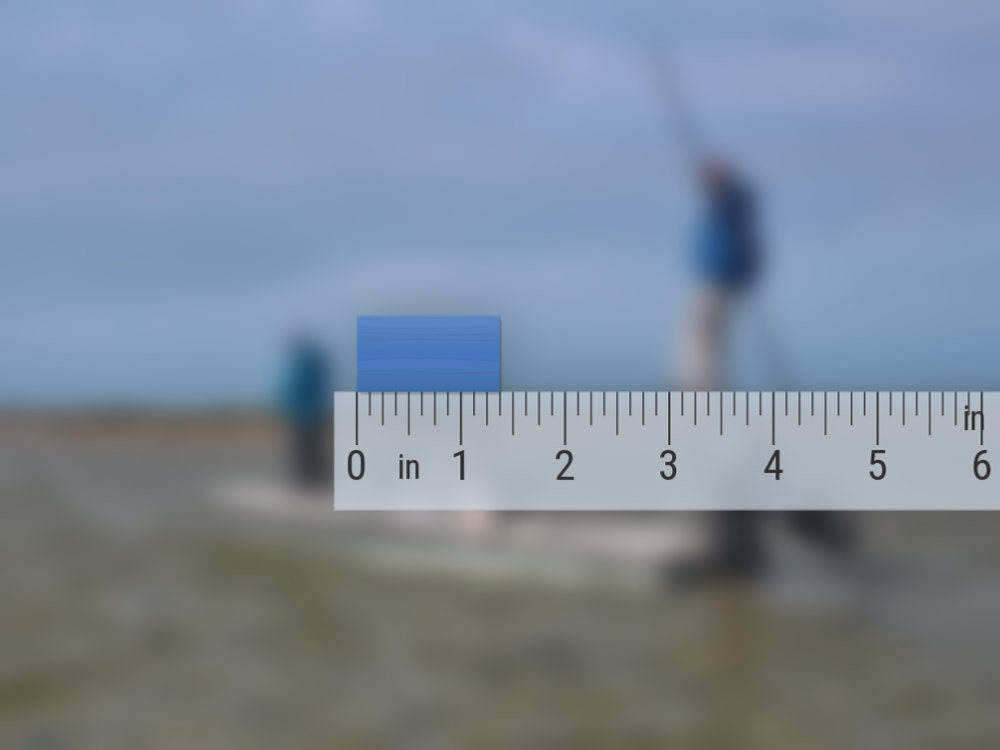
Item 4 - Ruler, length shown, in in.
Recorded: 1.375 in
